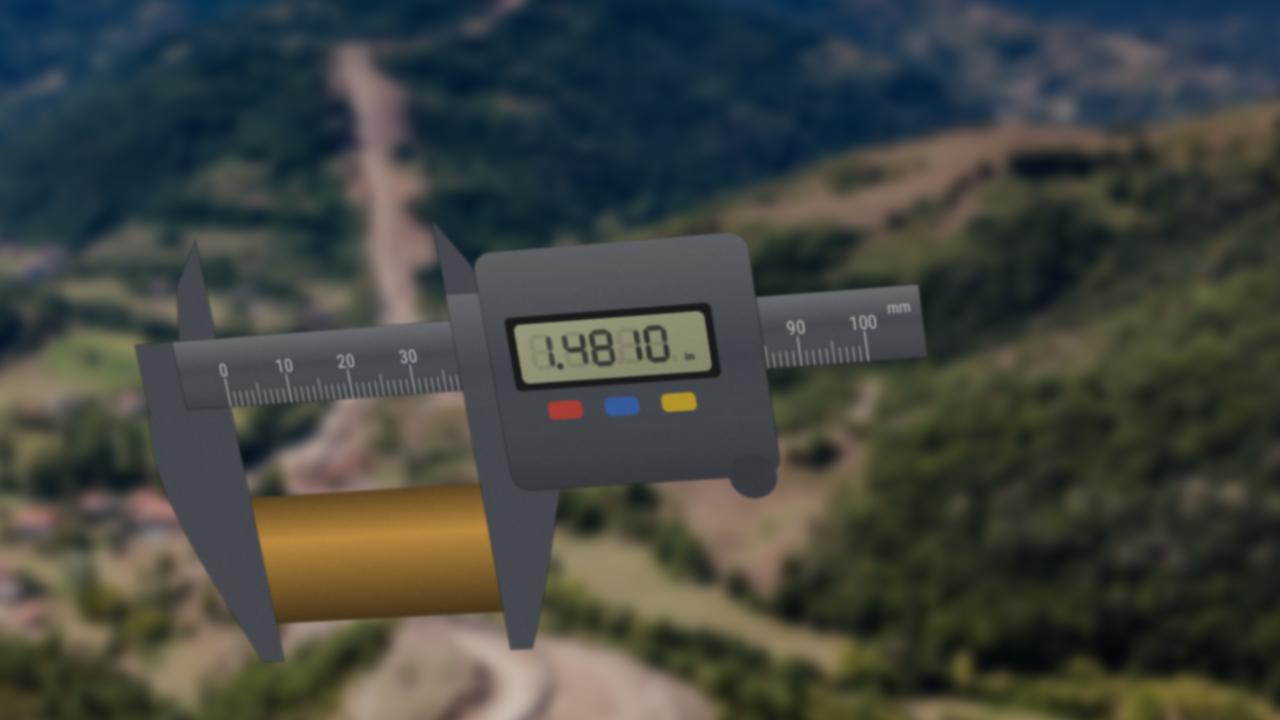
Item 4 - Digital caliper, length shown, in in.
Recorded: 1.4810 in
